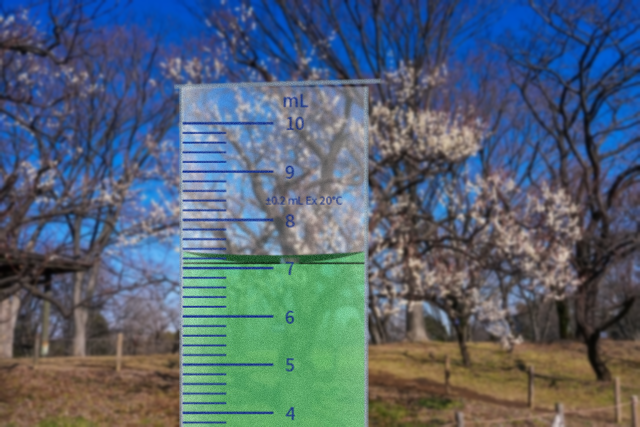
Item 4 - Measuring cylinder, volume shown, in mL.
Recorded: 7.1 mL
